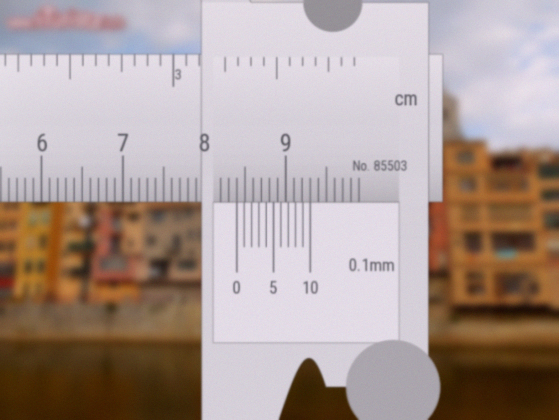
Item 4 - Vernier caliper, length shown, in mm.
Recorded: 84.0 mm
